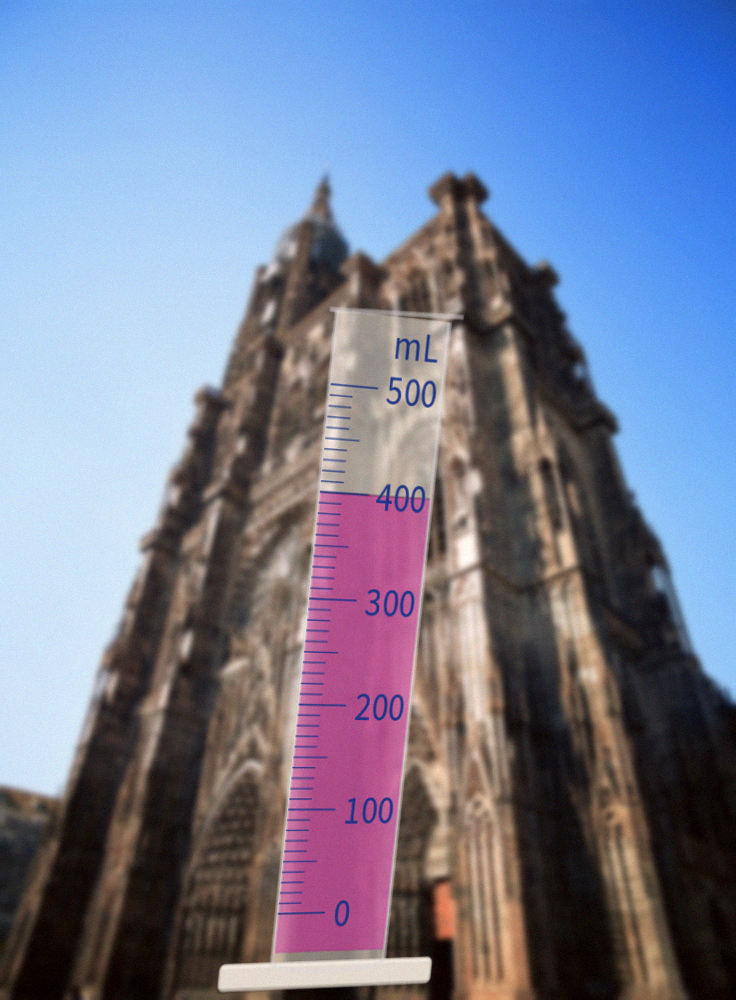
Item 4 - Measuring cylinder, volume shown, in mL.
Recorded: 400 mL
